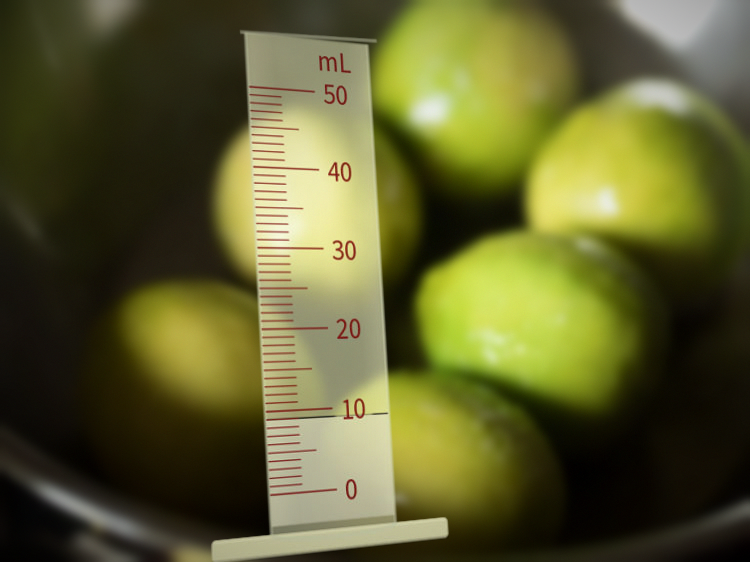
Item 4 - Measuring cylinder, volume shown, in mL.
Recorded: 9 mL
